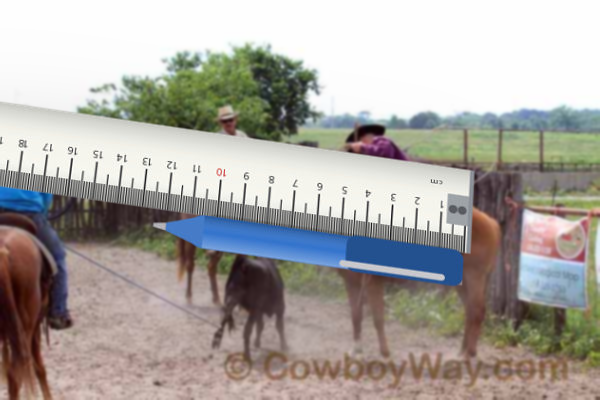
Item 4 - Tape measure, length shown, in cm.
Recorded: 12.5 cm
